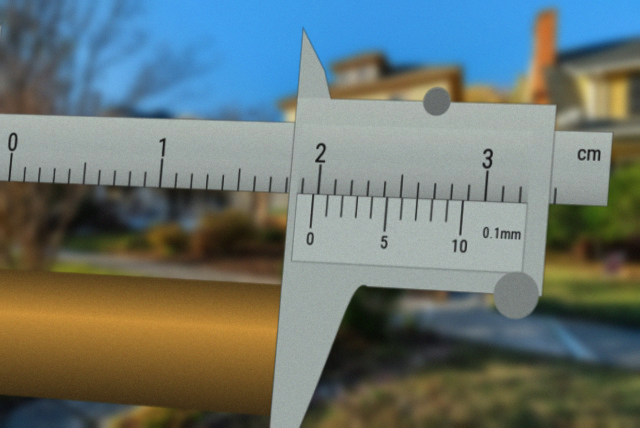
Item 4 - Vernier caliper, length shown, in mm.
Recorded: 19.7 mm
